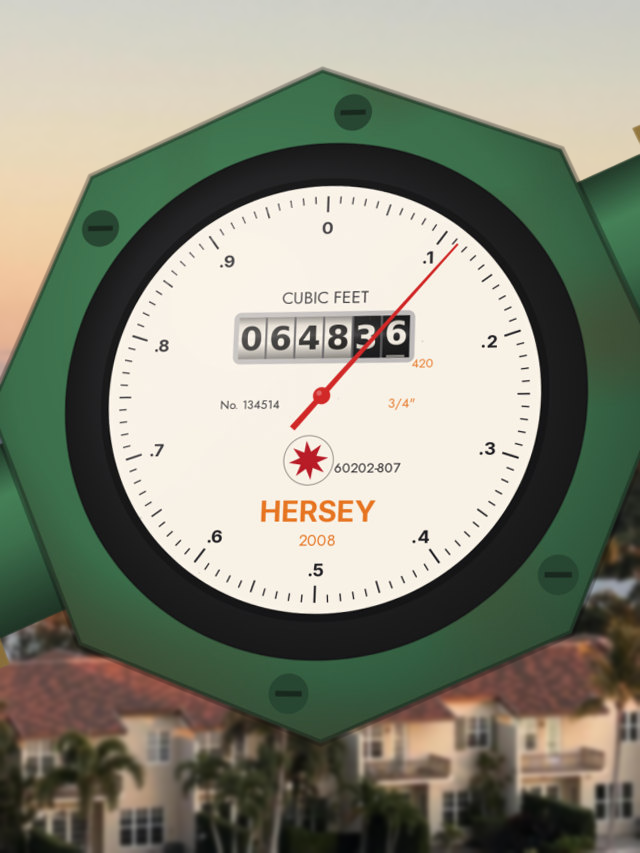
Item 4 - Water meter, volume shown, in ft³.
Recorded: 64836.11 ft³
